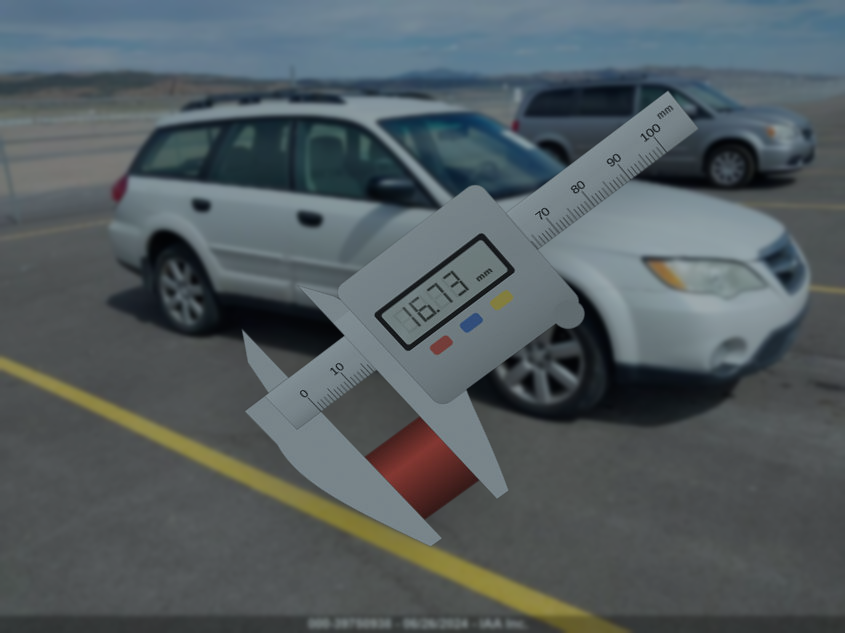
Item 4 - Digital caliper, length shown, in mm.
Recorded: 16.73 mm
